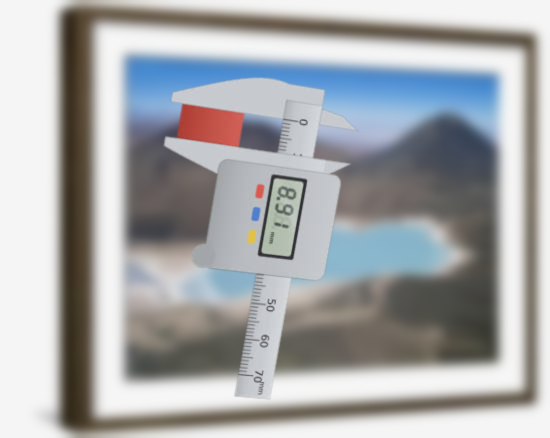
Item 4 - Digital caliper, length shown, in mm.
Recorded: 8.91 mm
